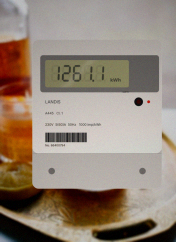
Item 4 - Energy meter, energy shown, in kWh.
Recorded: 1261.1 kWh
